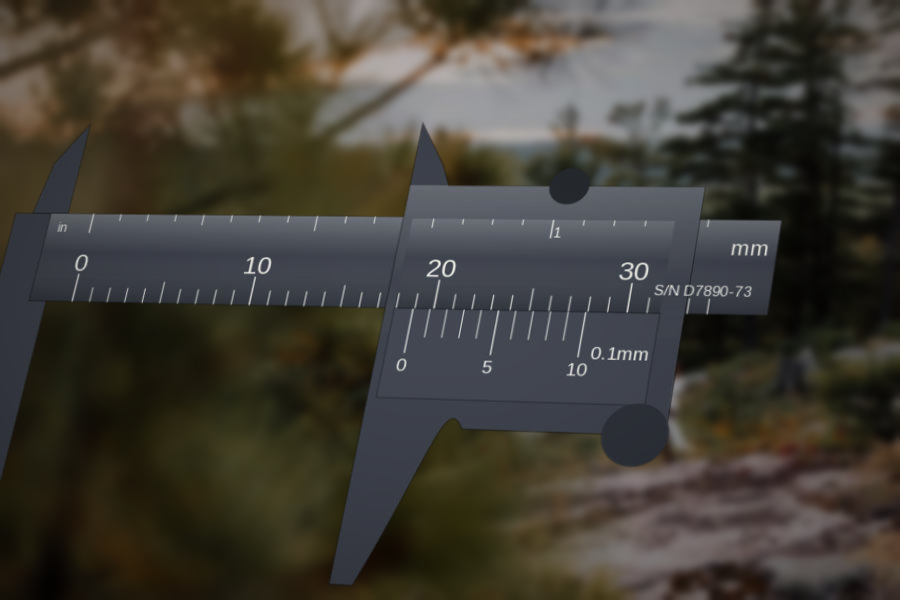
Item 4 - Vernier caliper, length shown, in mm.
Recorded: 18.9 mm
